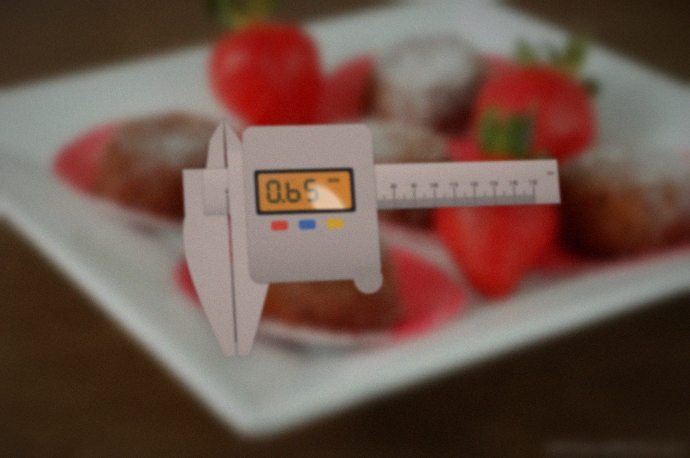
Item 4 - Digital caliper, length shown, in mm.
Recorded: 0.65 mm
